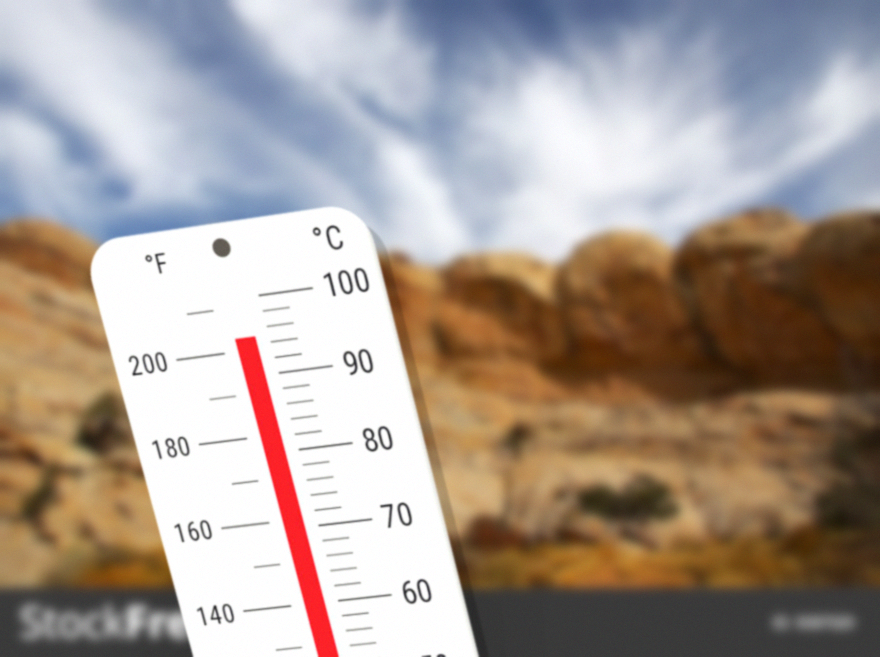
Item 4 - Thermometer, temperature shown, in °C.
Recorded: 95 °C
